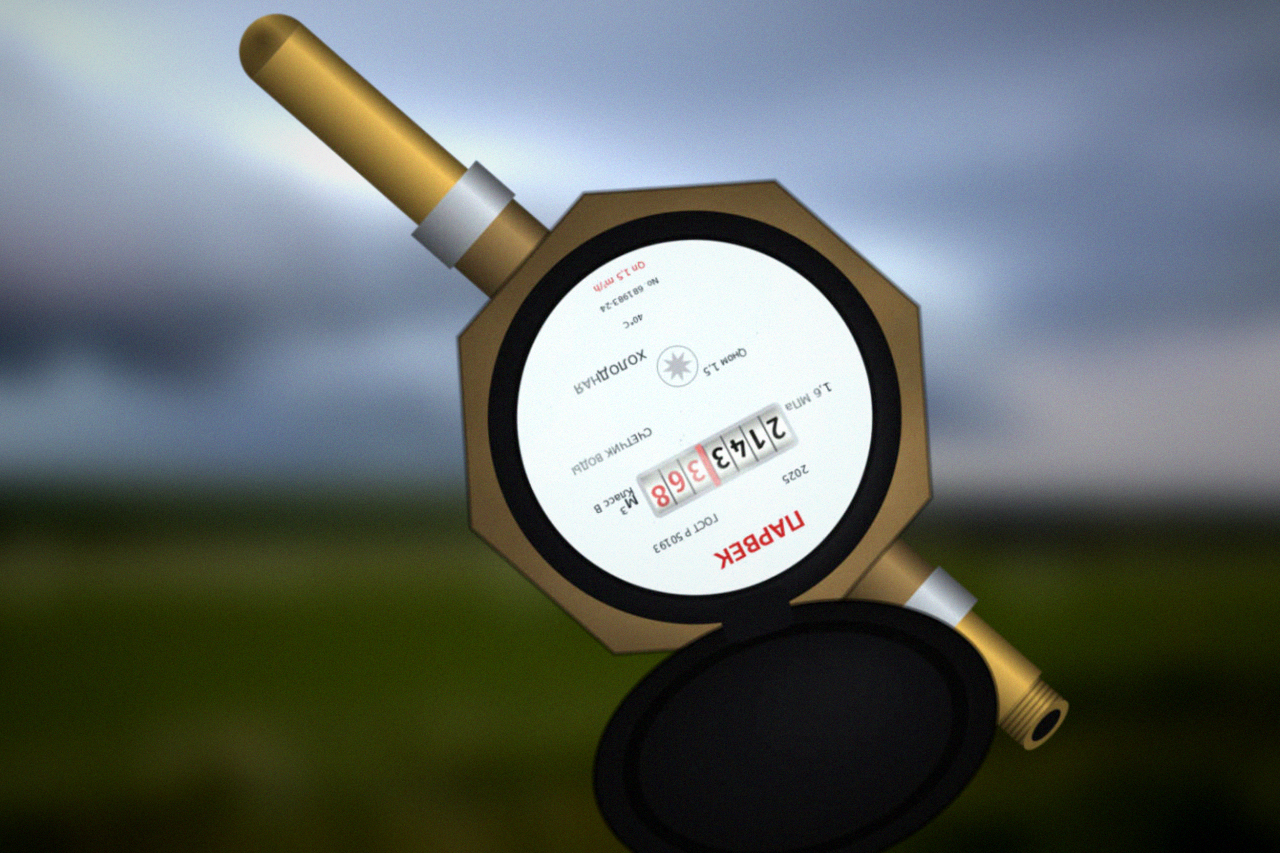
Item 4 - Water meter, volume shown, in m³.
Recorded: 2143.368 m³
